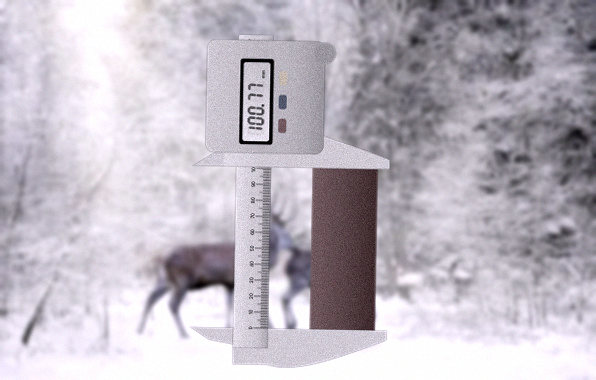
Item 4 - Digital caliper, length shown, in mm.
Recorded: 100.77 mm
